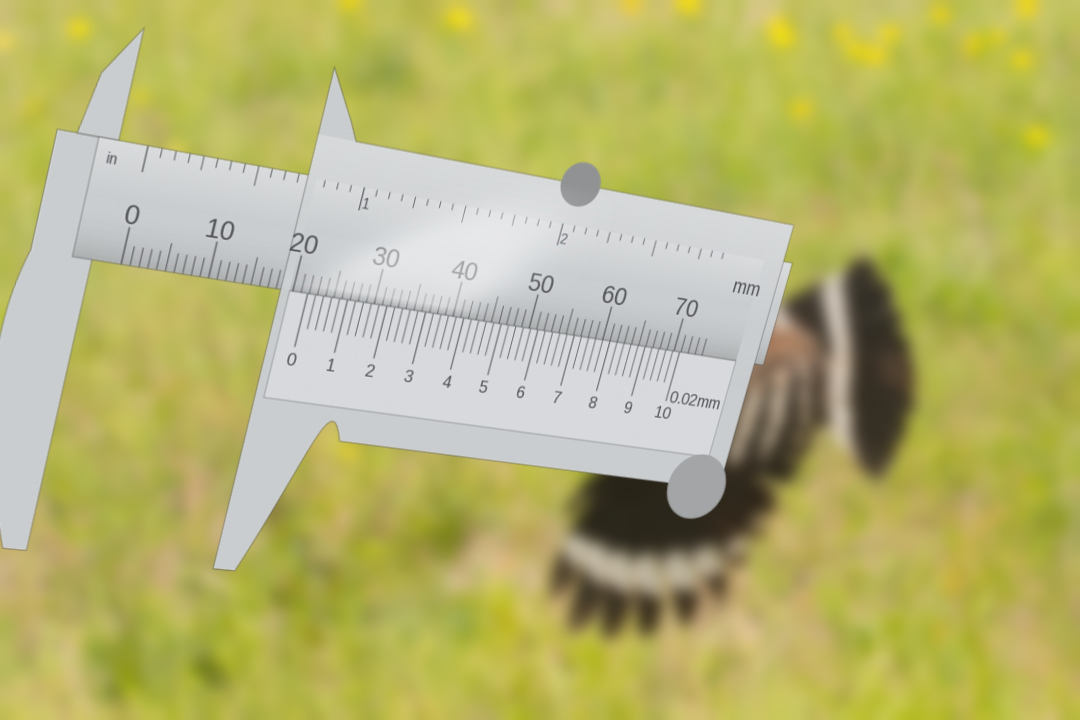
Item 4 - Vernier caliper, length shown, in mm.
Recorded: 21.8 mm
